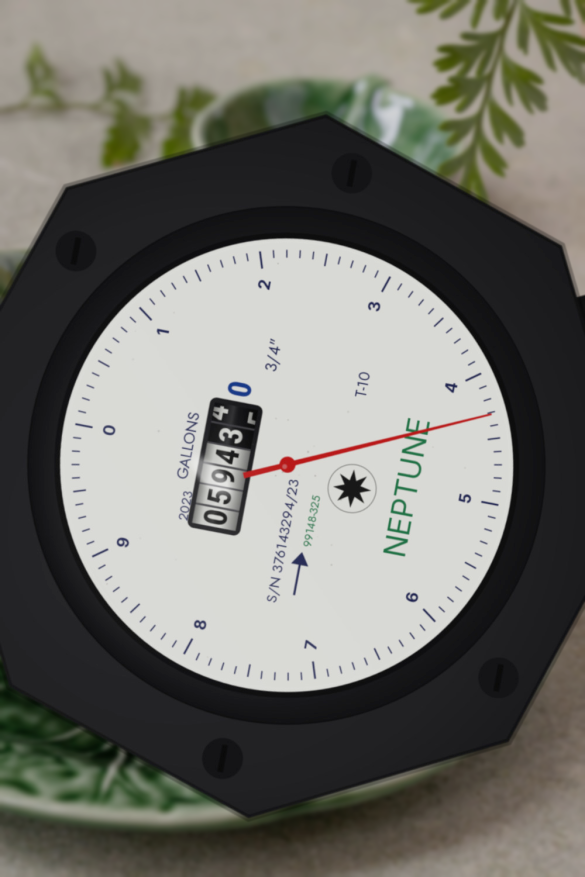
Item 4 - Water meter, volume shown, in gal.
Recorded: 594344.3 gal
